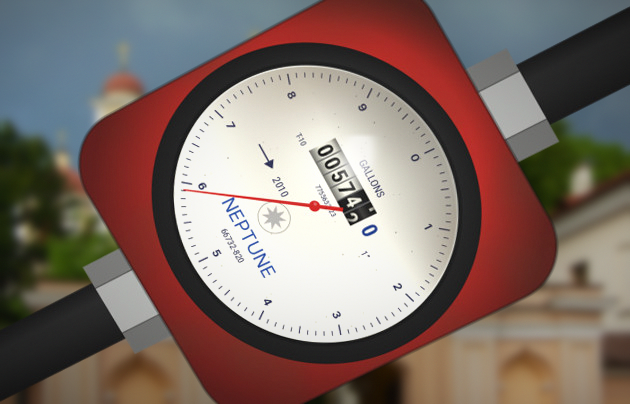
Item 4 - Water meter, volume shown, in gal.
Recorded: 57415.9 gal
